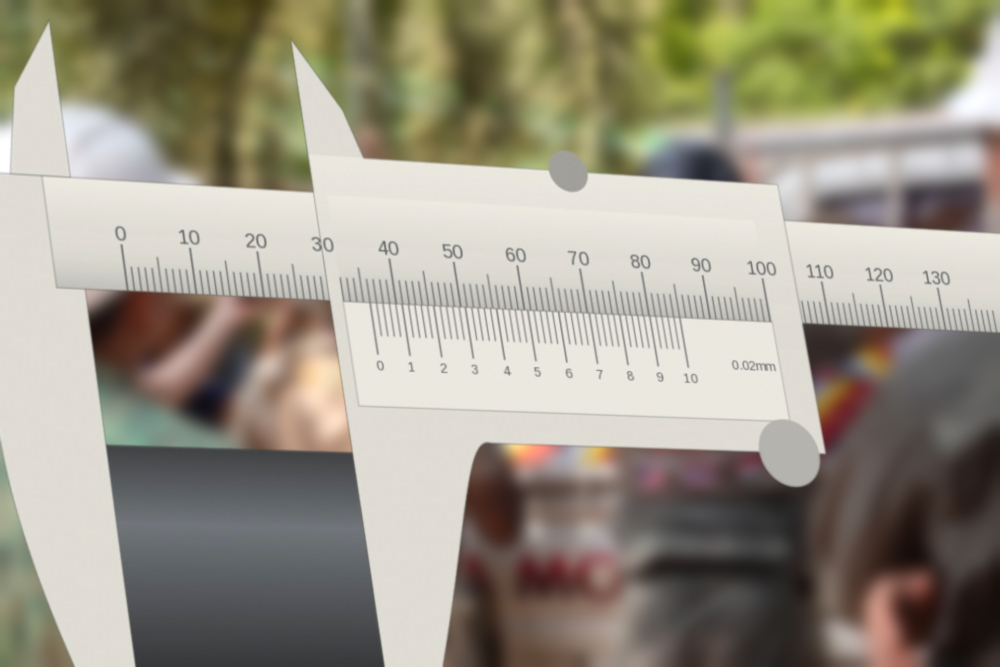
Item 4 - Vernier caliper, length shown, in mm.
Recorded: 36.0 mm
